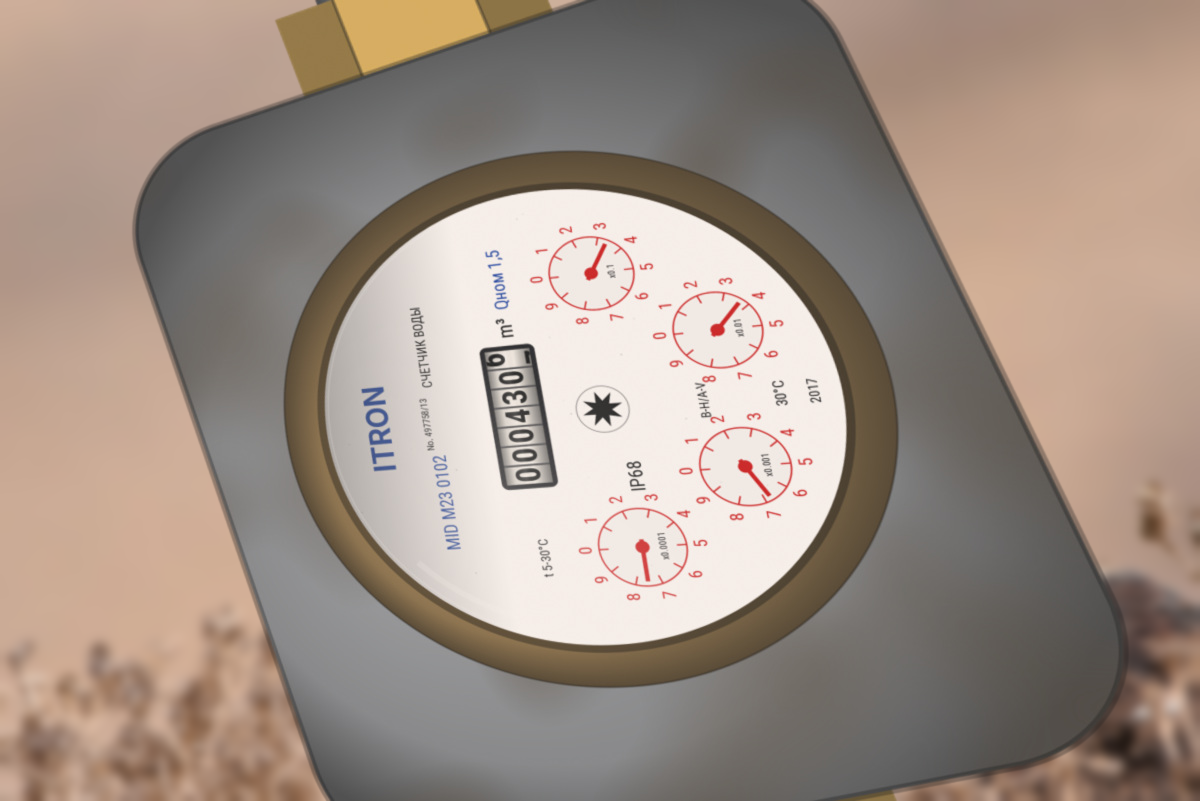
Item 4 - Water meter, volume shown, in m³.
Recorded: 4306.3367 m³
